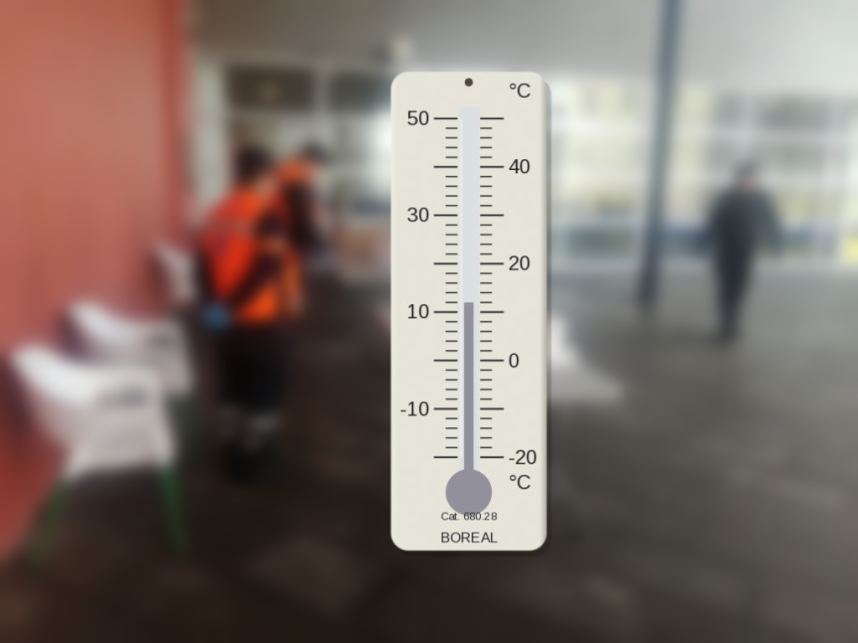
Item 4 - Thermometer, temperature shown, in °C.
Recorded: 12 °C
